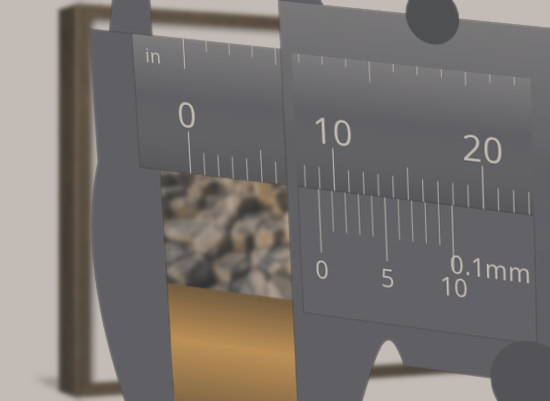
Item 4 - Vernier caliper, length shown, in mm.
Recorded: 8.9 mm
